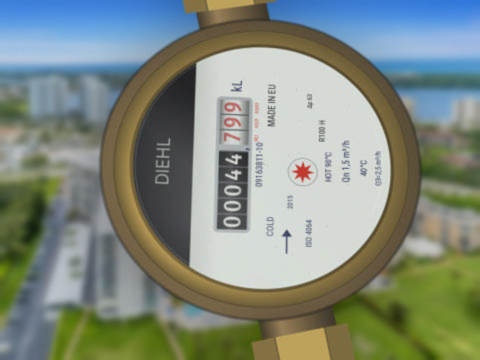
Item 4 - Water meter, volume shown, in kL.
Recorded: 44.799 kL
